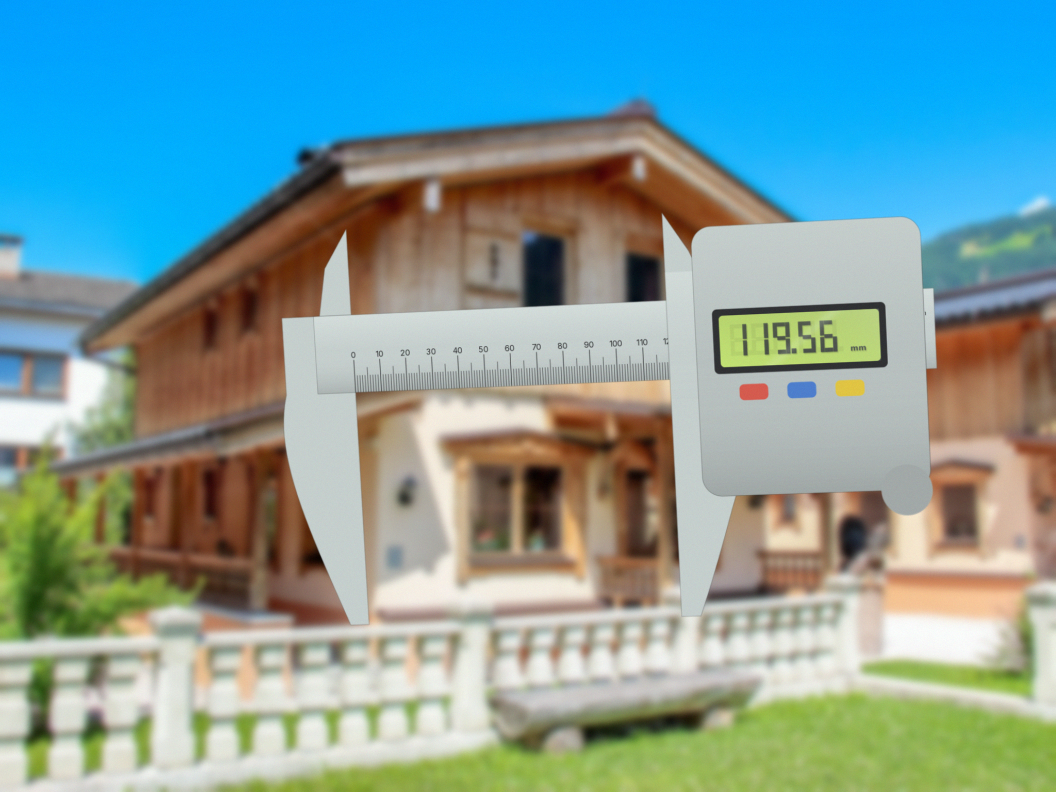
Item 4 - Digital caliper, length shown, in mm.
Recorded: 119.56 mm
